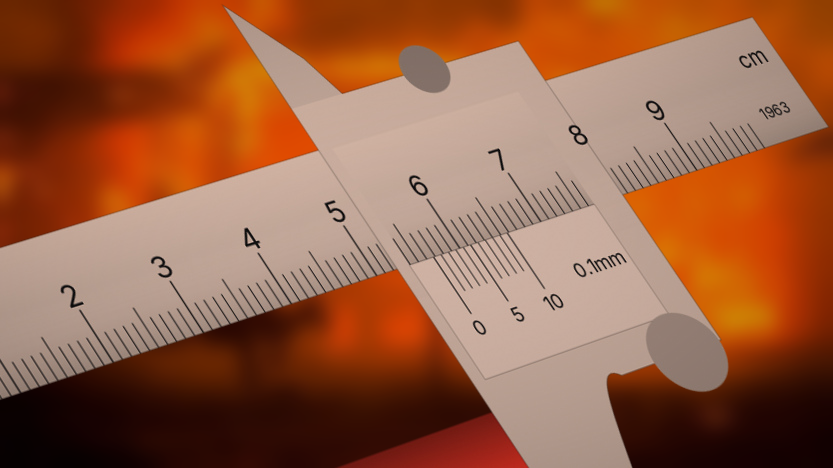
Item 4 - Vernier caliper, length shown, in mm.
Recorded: 56.8 mm
